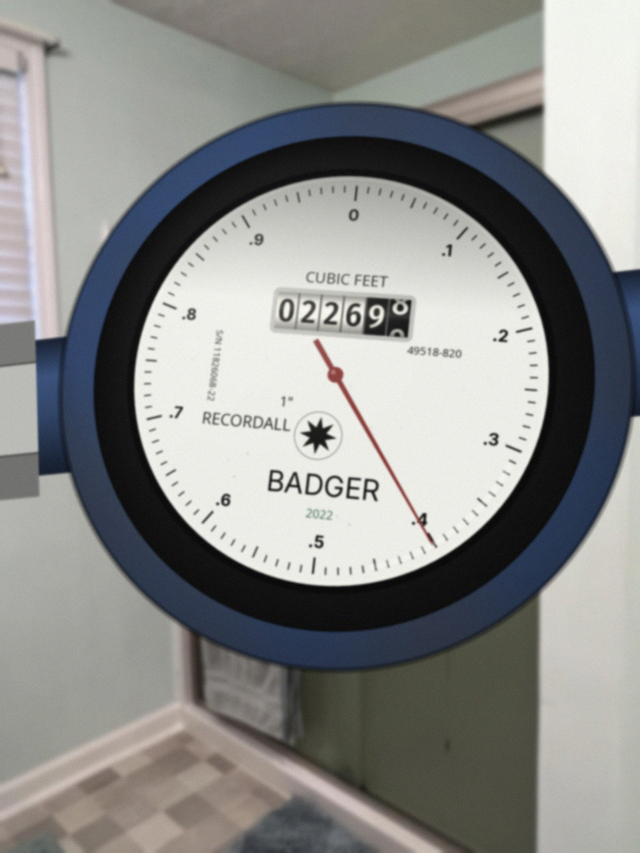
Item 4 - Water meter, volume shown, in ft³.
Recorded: 22698.40 ft³
